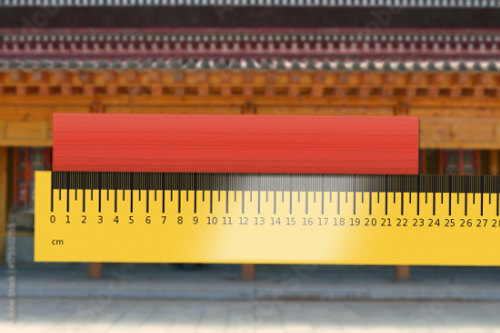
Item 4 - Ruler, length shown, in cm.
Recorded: 23 cm
